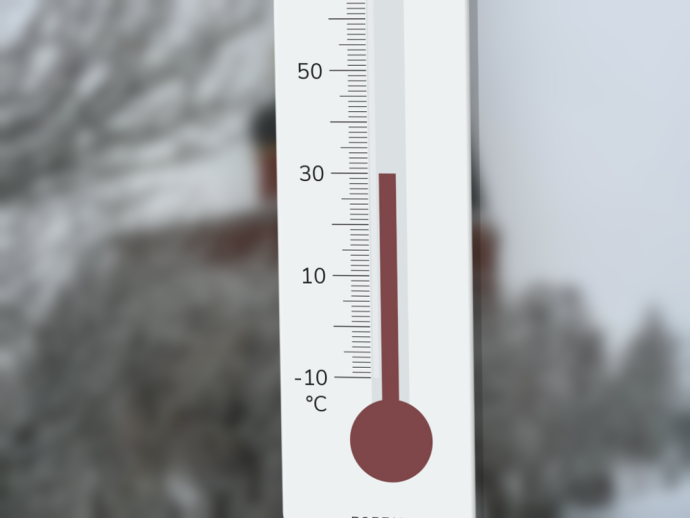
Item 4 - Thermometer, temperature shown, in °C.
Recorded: 30 °C
